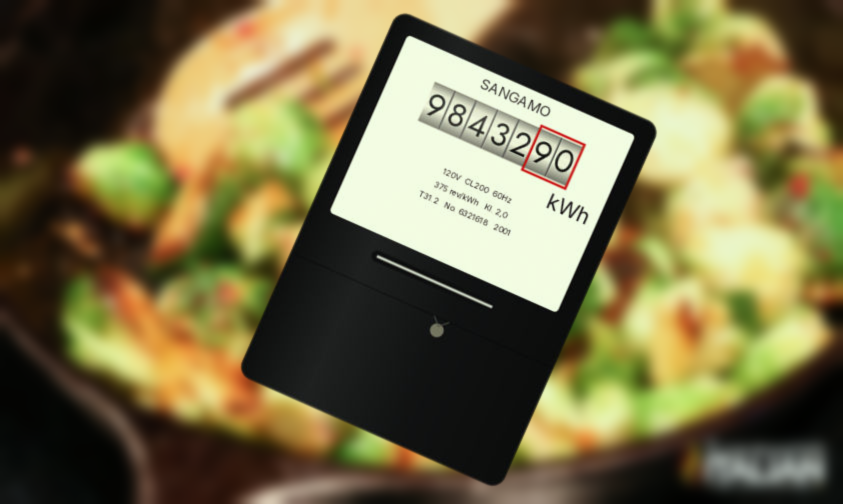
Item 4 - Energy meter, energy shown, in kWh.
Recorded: 98432.90 kWh
